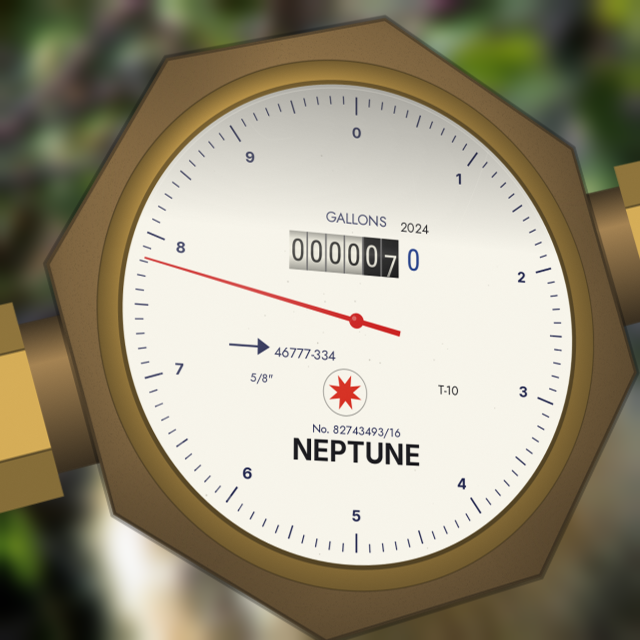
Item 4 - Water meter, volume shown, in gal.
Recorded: 67.8 gal
